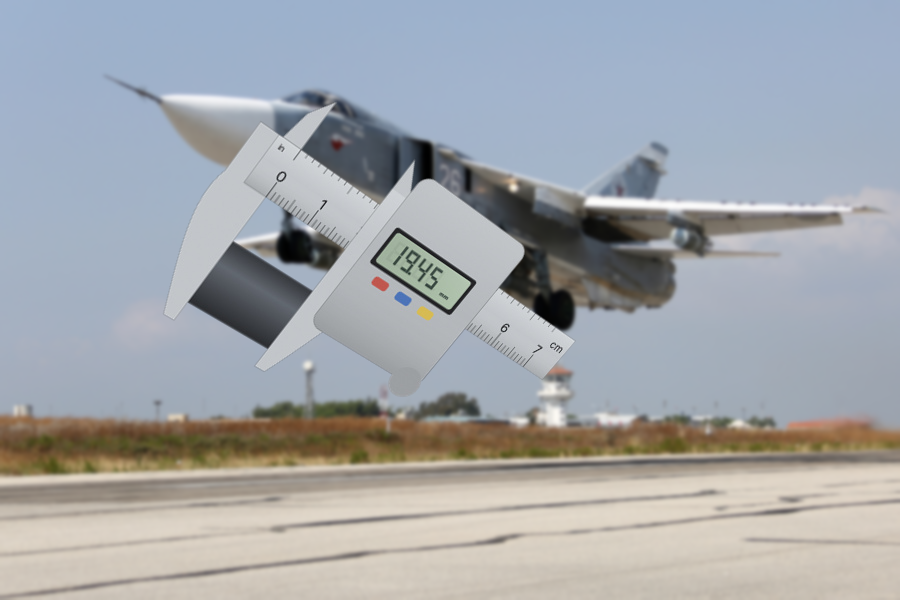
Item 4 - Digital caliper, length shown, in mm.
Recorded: 19.45 mm
